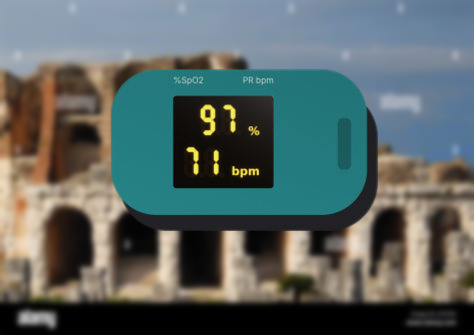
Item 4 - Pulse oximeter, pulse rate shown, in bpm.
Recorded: 71 bpm
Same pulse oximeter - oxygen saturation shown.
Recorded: 97 %
